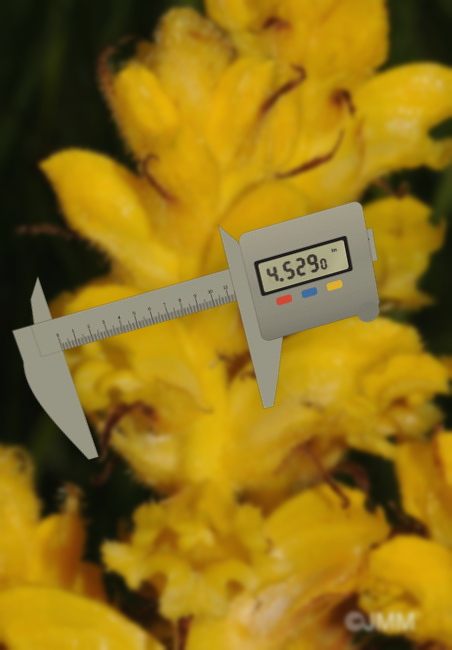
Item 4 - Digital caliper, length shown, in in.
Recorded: 4.5290 in
